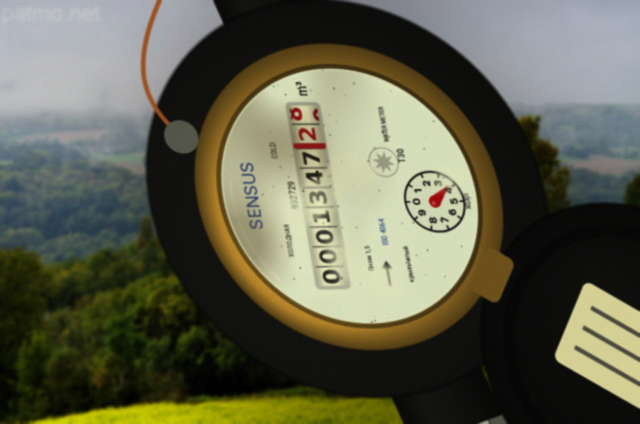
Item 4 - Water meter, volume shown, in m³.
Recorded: 1347.283 m³
